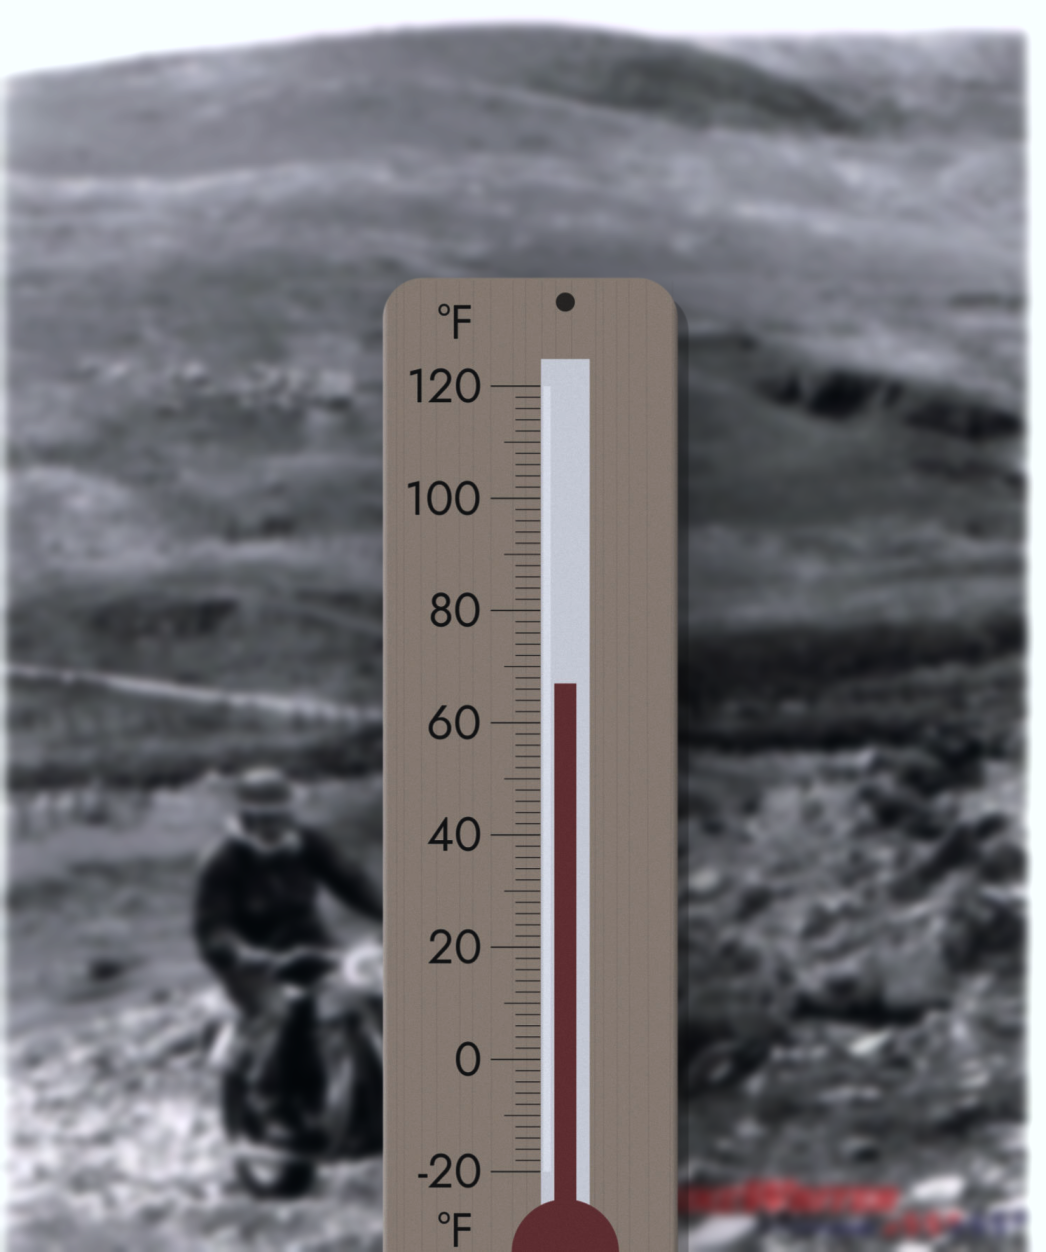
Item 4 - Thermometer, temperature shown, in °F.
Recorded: 67 °F
